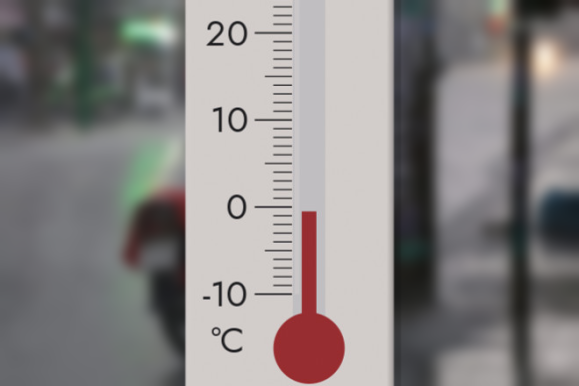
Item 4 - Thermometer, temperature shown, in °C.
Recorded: -0.5 °C
